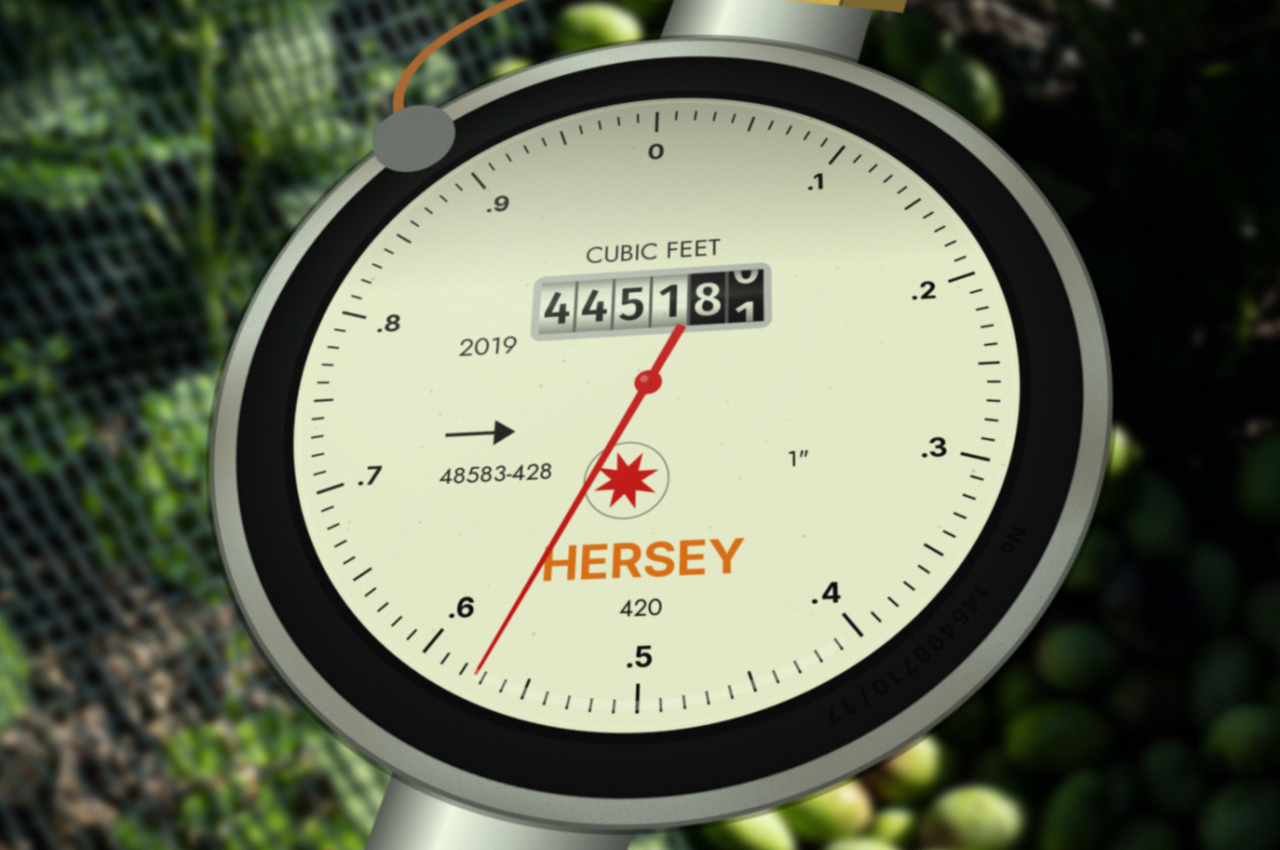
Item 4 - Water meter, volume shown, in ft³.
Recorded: 445180.57 ft³
